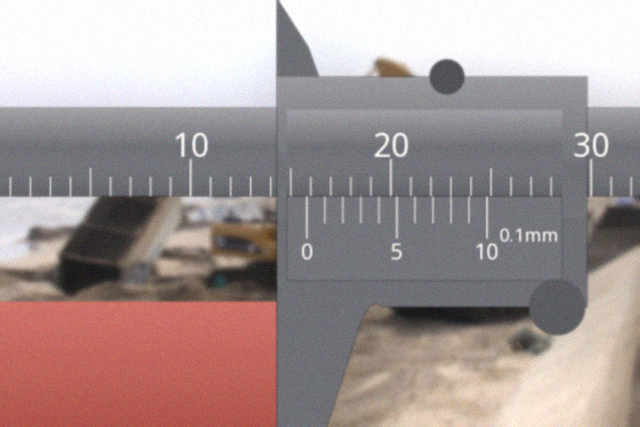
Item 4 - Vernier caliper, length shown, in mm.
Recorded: 15.8 mm
